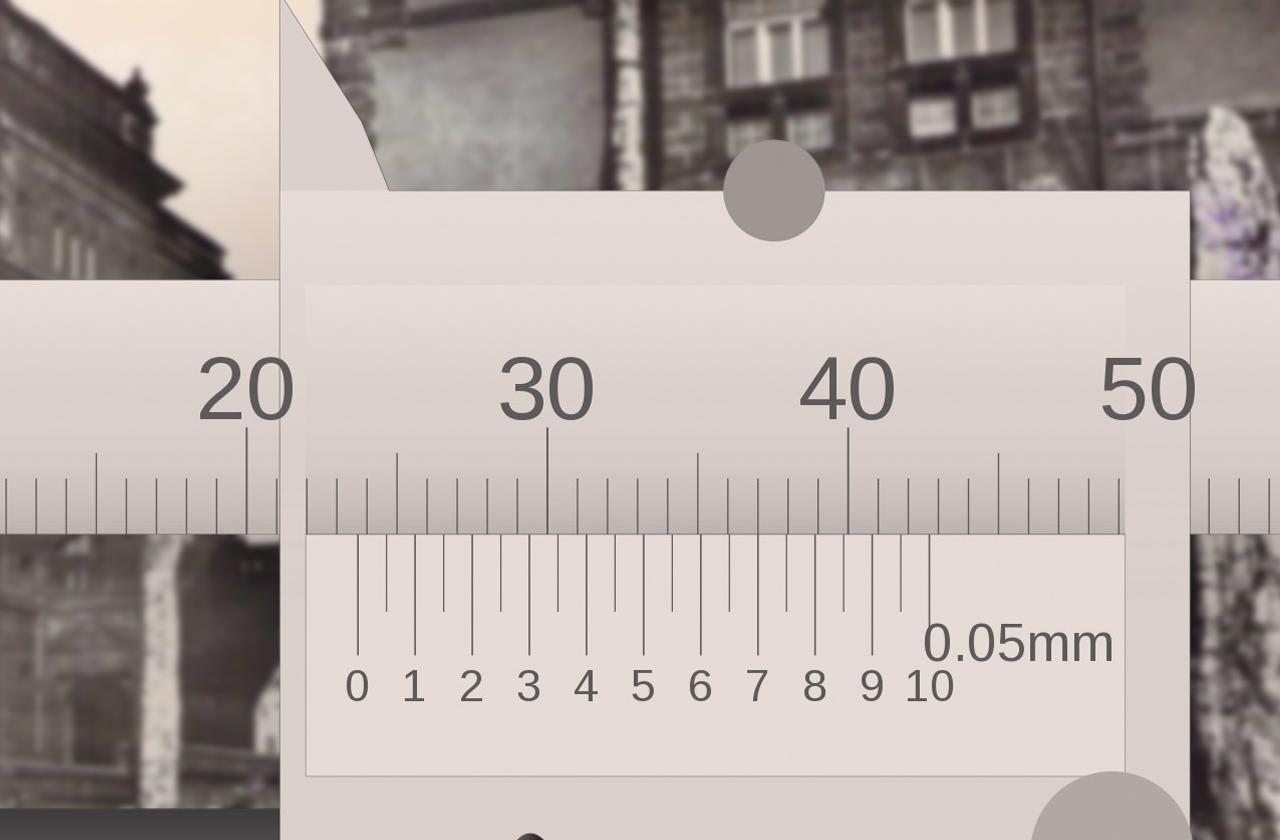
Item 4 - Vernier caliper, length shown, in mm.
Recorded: 23.70 mm
